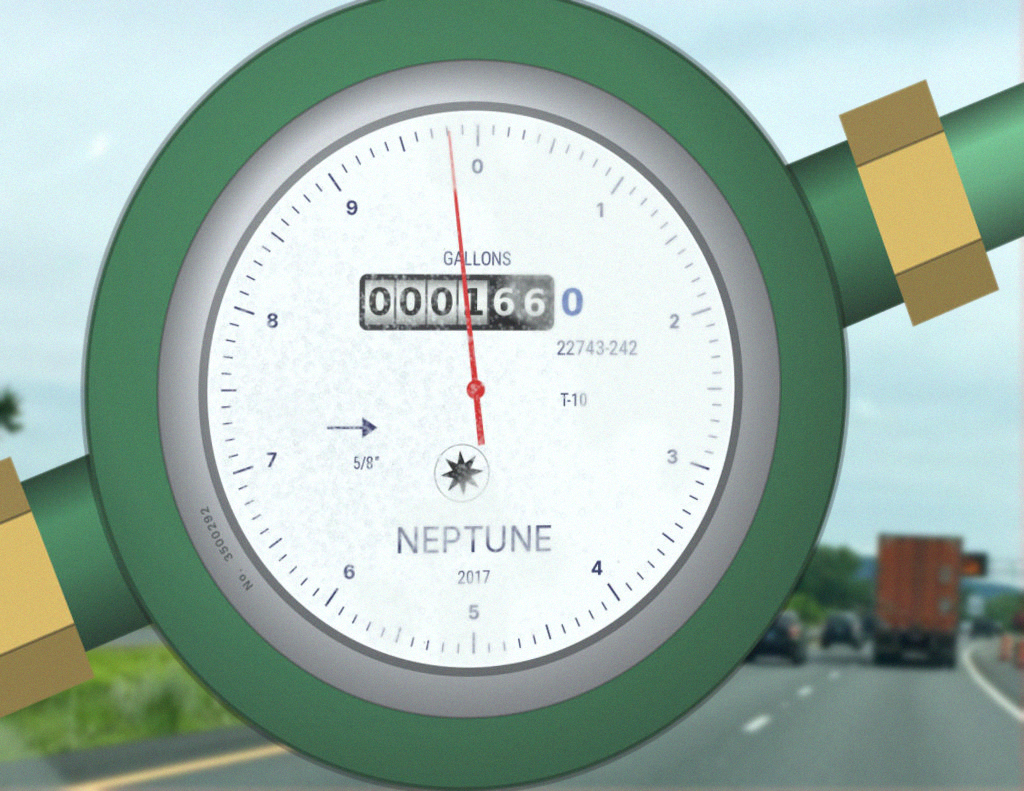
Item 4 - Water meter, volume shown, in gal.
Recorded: 1659.8 gal
